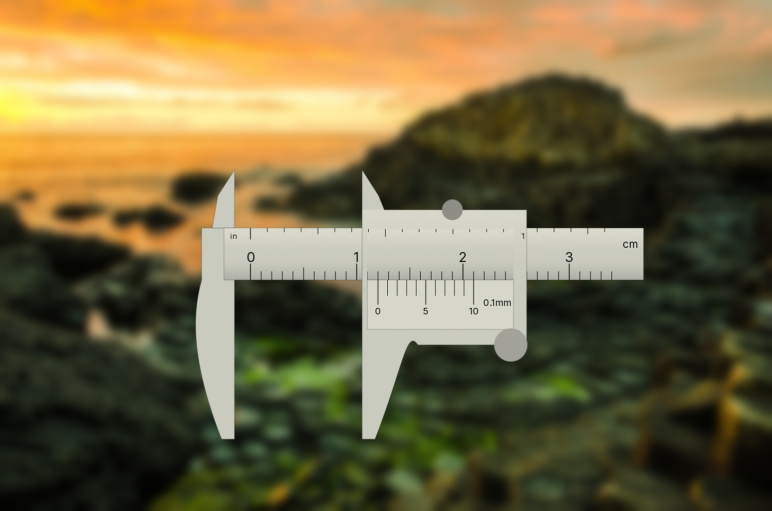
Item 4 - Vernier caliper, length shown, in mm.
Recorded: 12.0 mm
